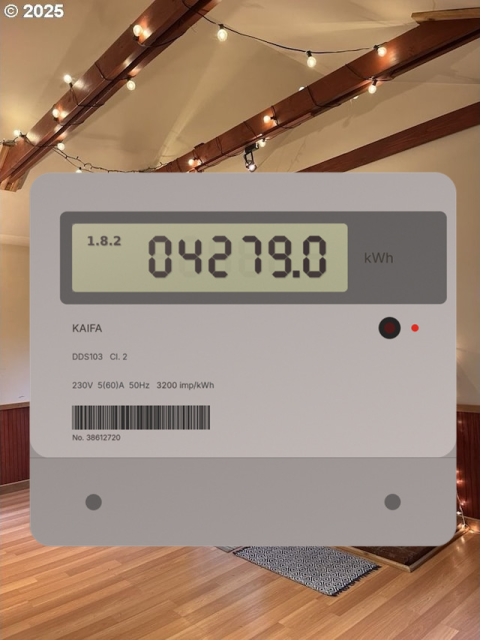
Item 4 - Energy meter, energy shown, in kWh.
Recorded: 4279.0 kWh
